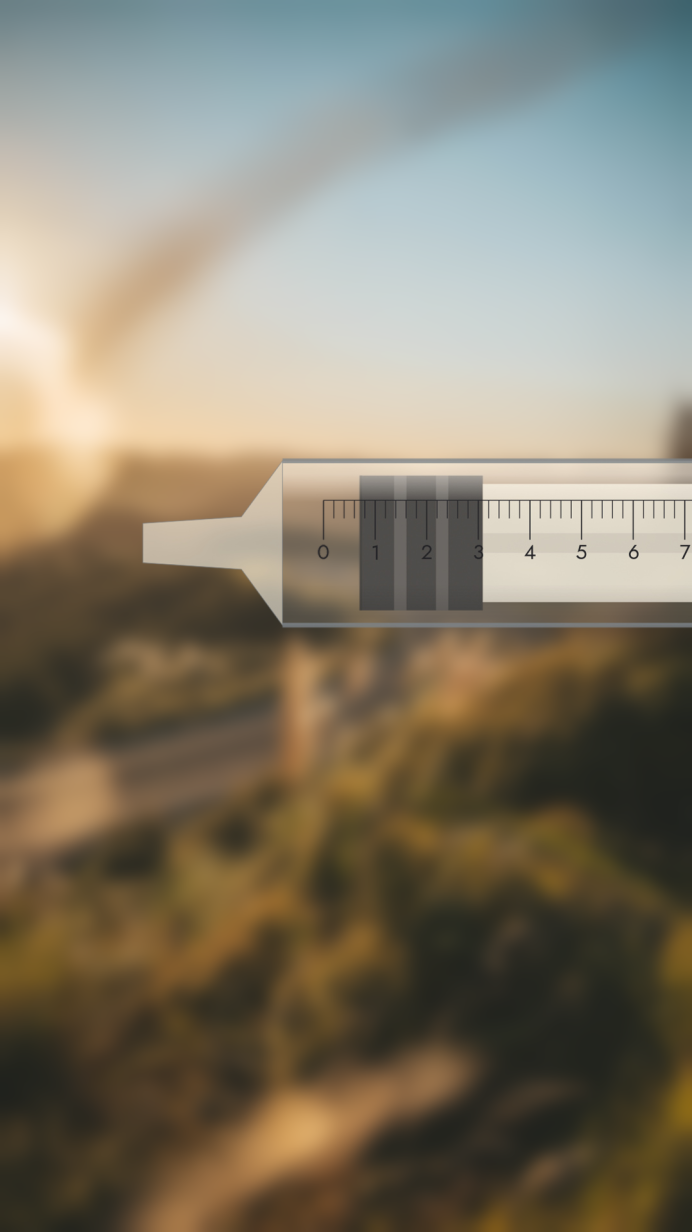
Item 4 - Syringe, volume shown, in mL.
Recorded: 0.7 mL
